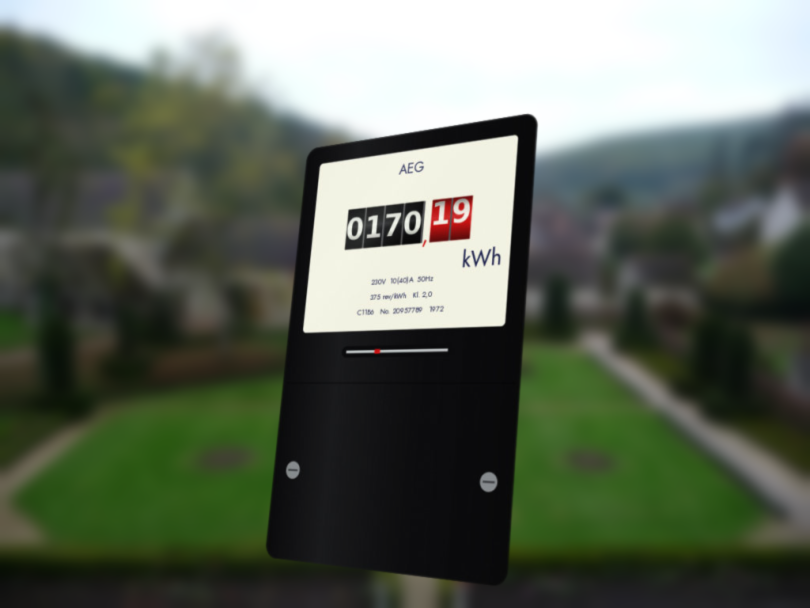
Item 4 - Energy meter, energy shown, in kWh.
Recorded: 170.19 kWh
